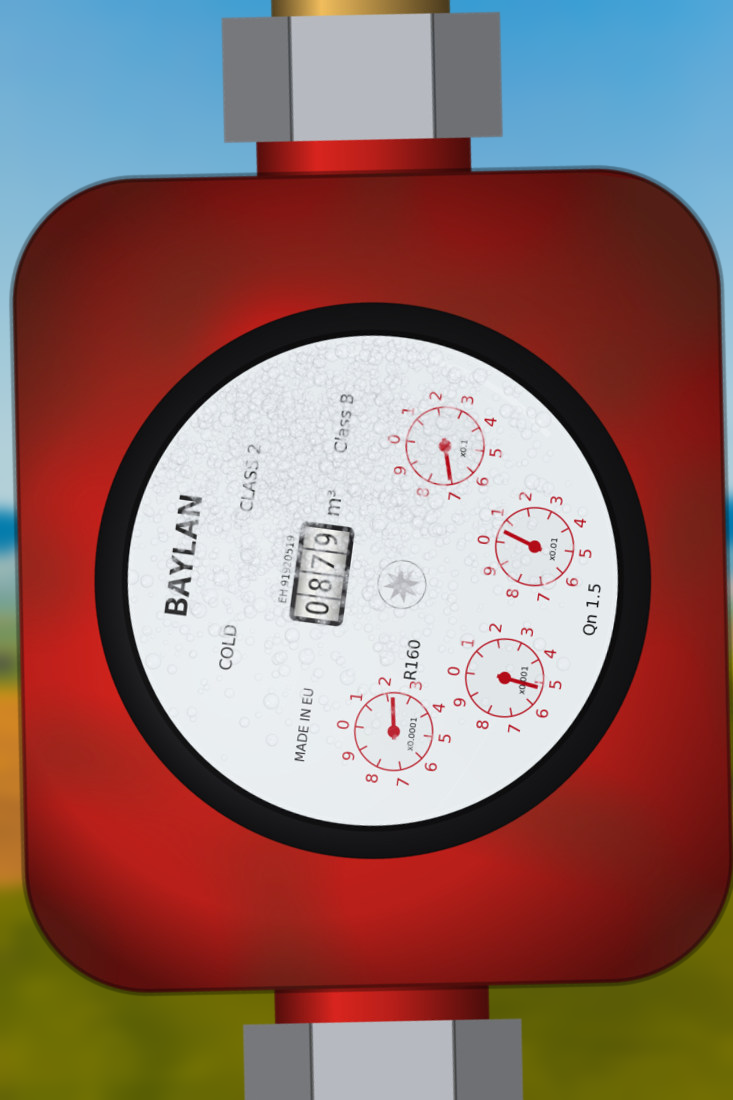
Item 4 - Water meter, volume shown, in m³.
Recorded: 879.7052 m³
